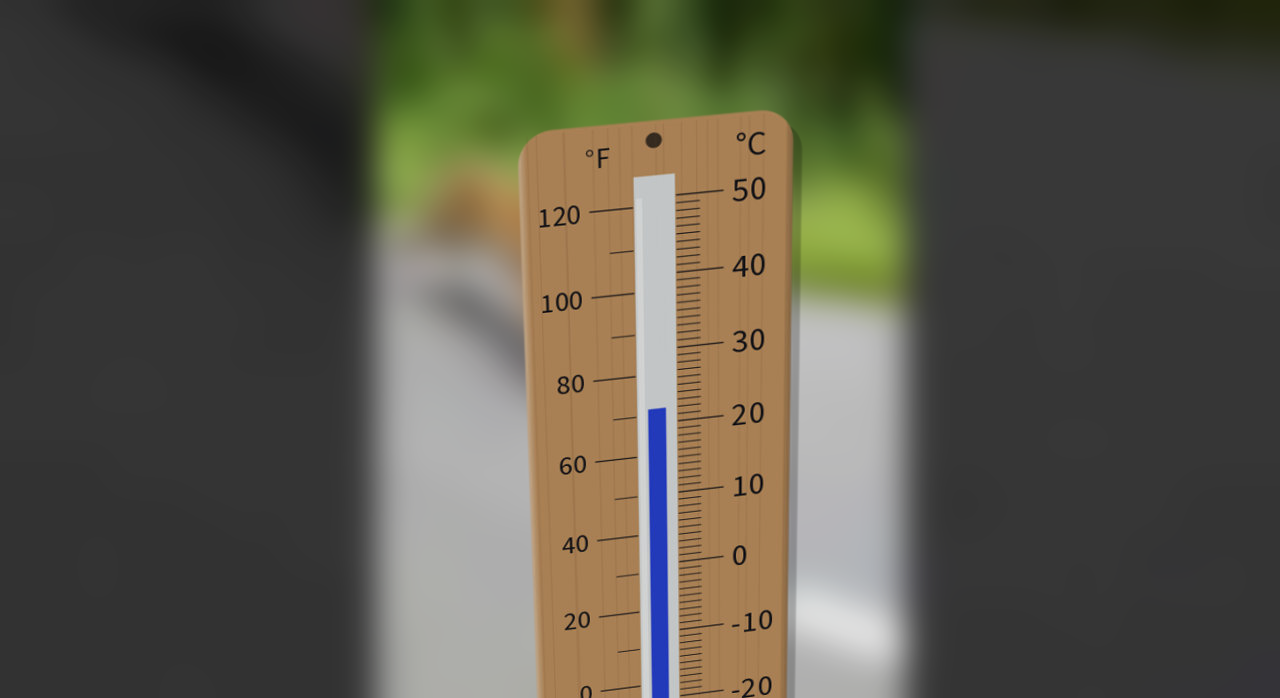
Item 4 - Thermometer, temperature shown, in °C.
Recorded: 22 °C
